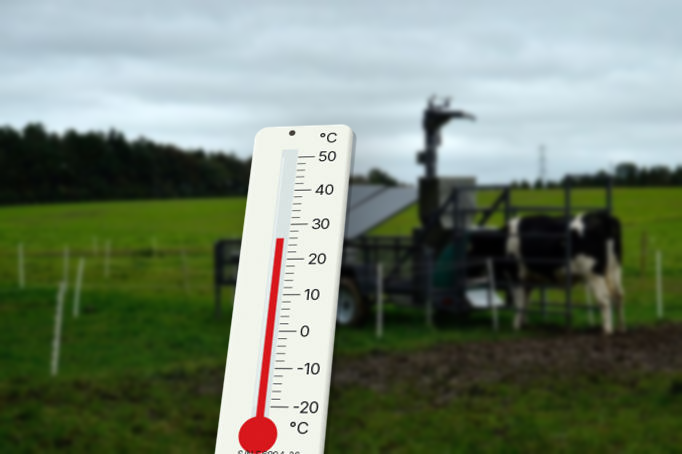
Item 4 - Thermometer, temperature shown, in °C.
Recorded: 26 °C
